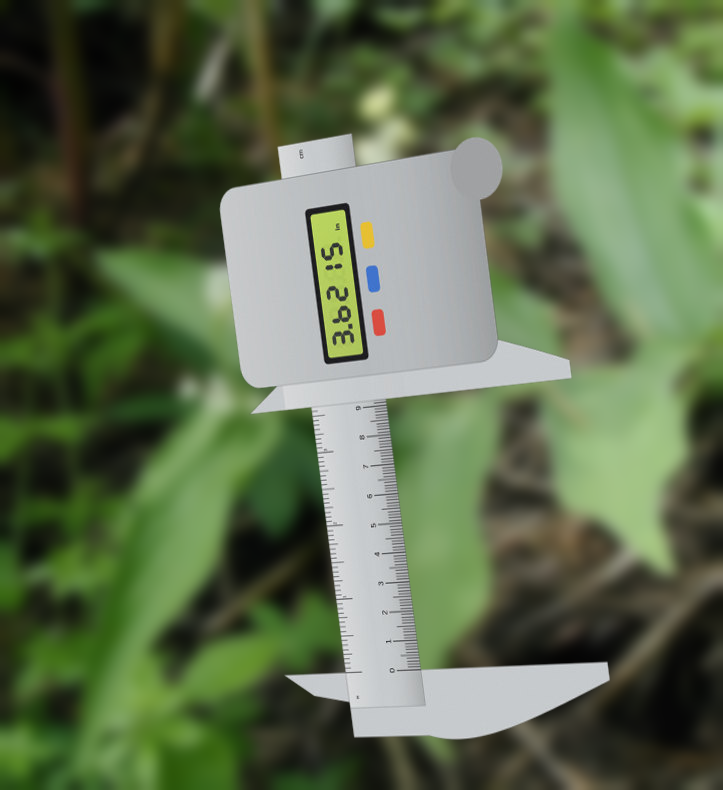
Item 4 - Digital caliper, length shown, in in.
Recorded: 3.6215 in
